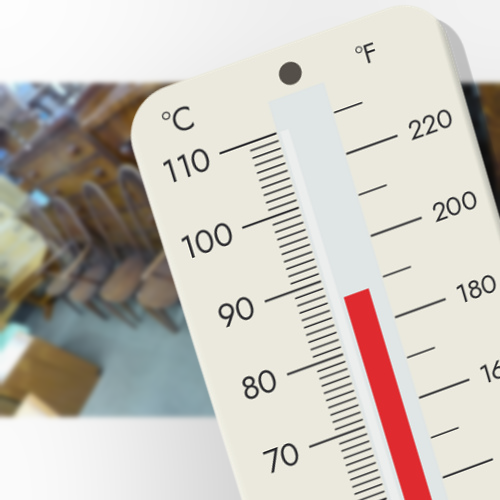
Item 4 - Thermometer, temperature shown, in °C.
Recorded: 87 °C
